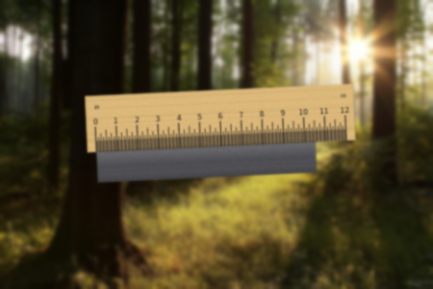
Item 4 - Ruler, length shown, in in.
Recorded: 10.5 in
